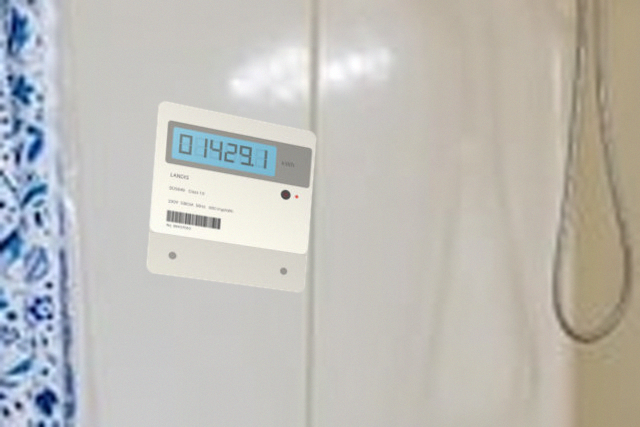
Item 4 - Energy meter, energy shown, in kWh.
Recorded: 1429.1 kWh
